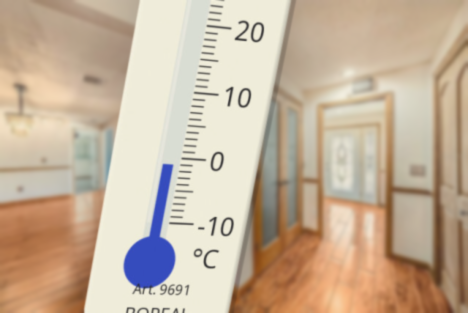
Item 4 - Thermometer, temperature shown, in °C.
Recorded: -1 °C
